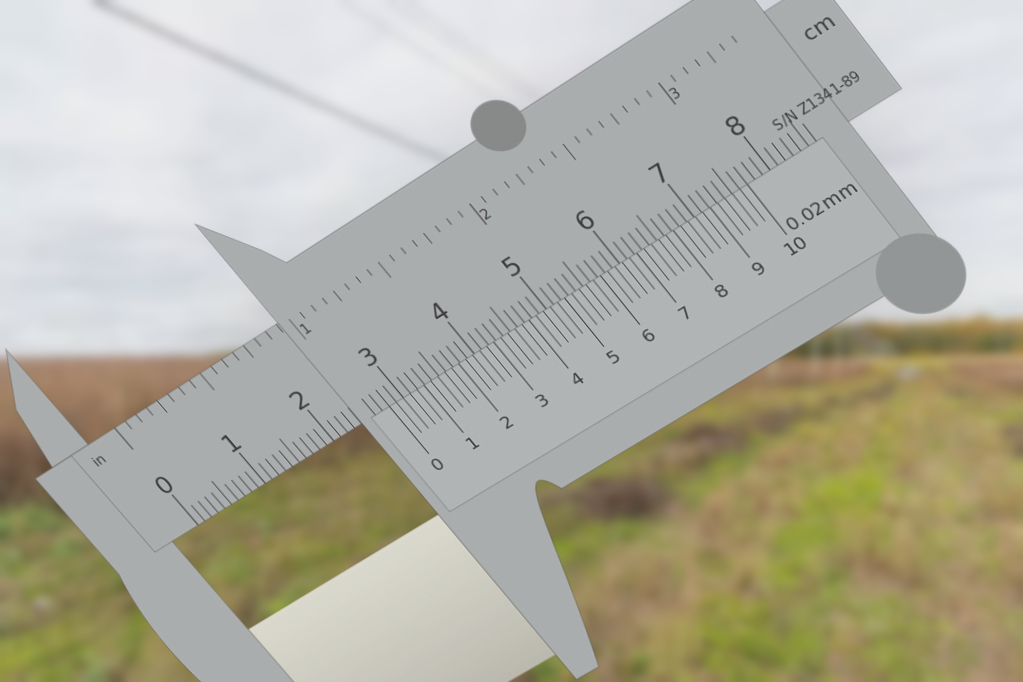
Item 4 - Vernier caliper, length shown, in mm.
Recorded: 28.0 mm
